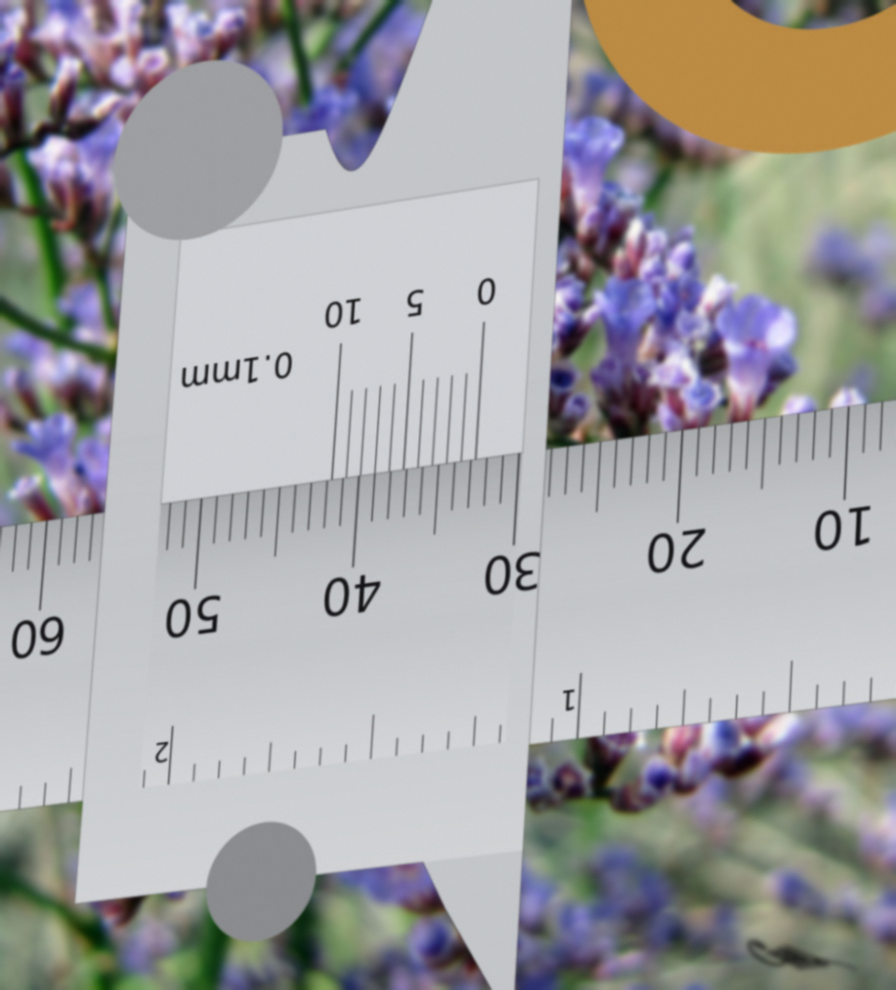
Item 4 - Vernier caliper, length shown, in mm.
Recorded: 32.7 mm
